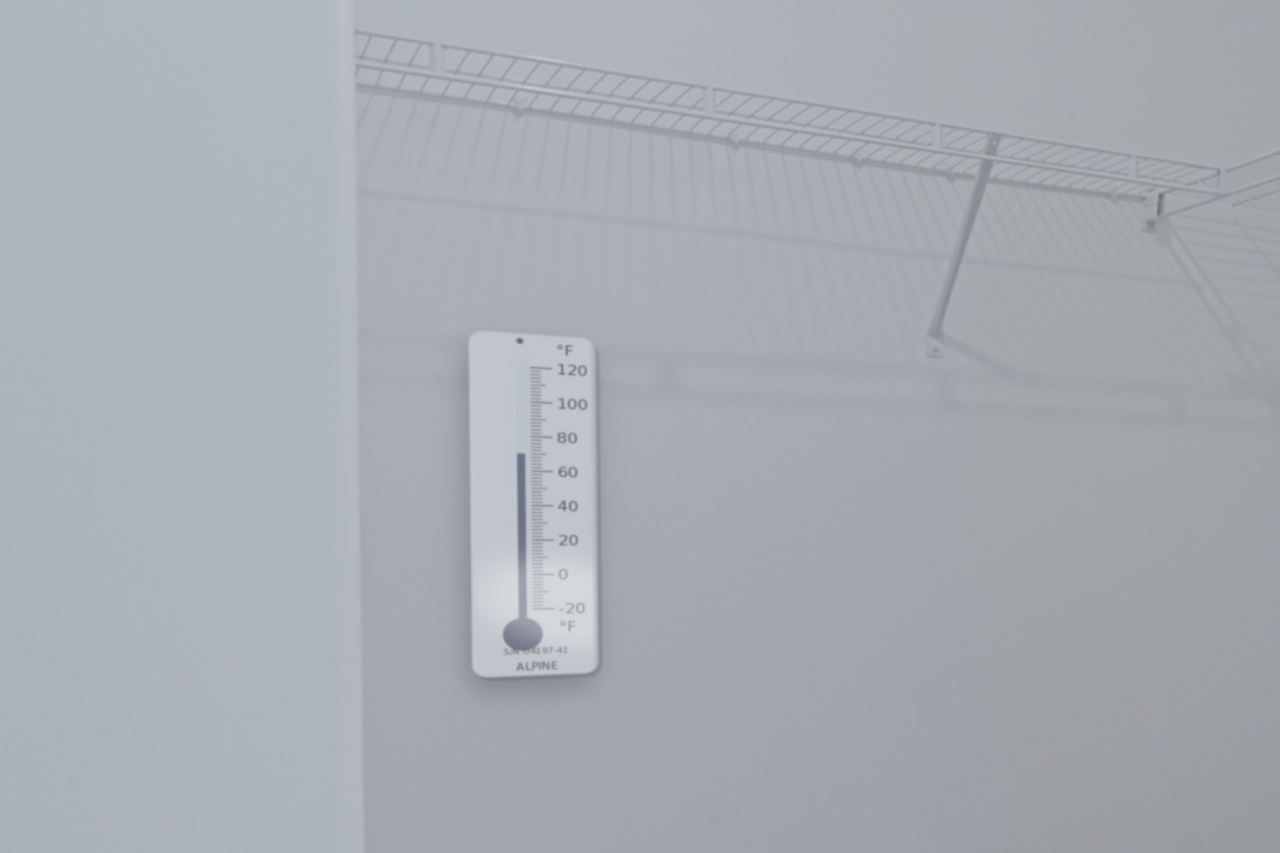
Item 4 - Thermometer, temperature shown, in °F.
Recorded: 70 °F
